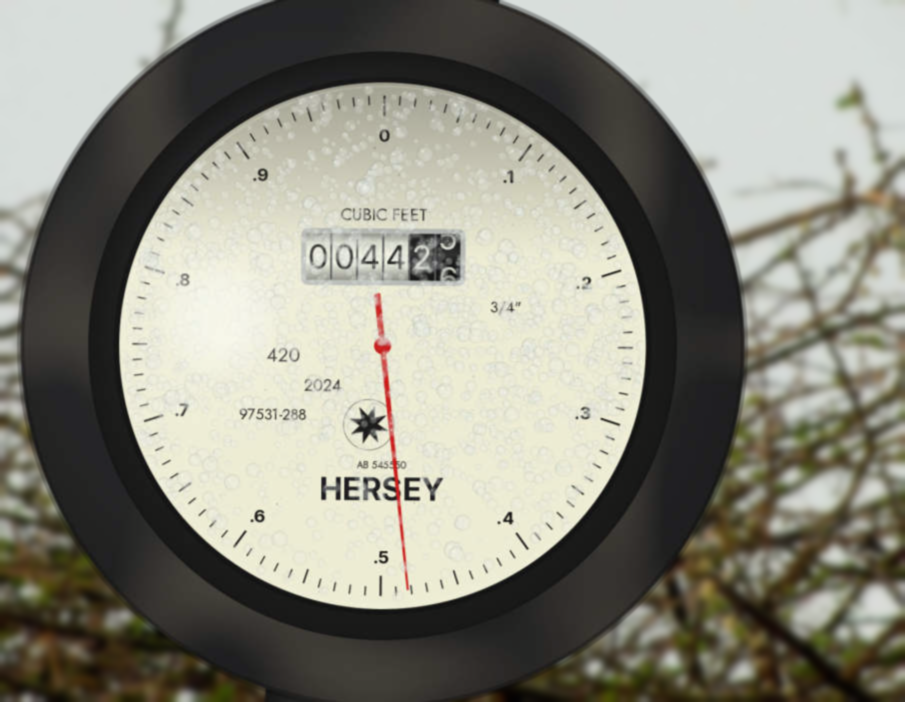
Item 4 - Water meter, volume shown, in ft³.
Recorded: 4425.48 ft³
